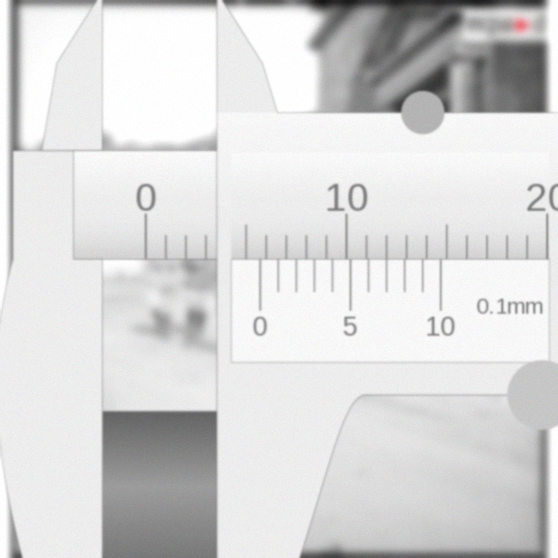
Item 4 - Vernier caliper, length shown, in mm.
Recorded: 5.7 mm
